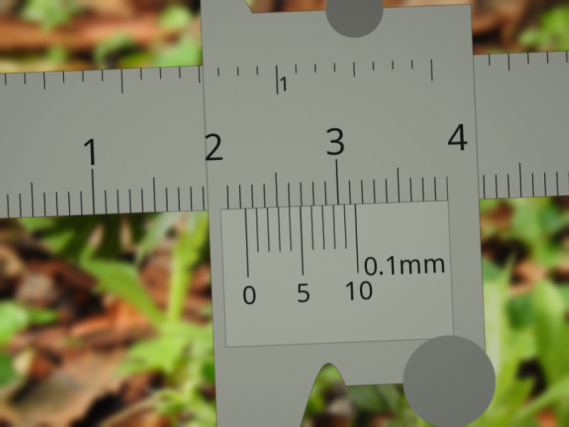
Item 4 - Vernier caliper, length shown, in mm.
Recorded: 22.4 mm
